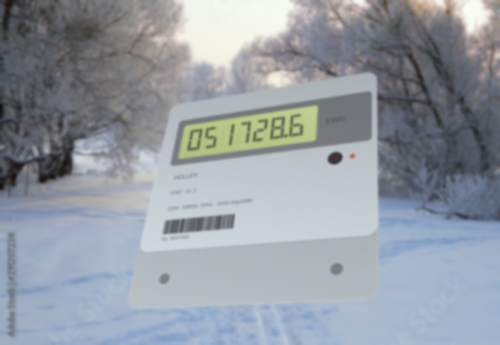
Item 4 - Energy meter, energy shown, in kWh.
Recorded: 51728.6 kWh
